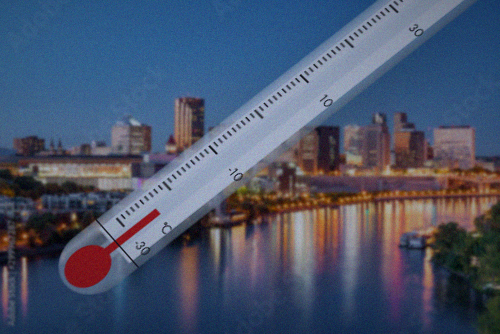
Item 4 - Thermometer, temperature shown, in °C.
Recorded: -24 °C
